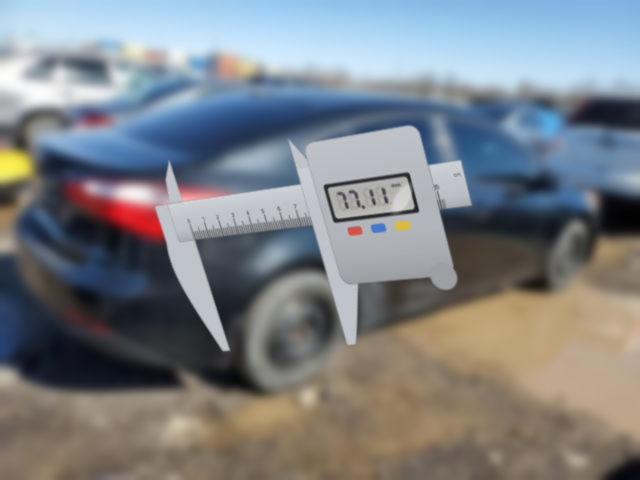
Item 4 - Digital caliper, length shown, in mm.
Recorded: 77.11 mm
